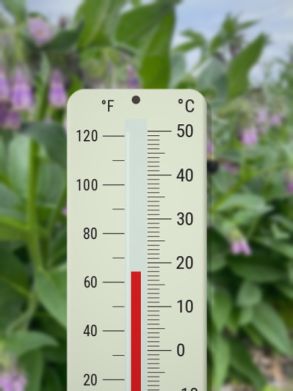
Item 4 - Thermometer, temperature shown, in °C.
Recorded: 18 °C
